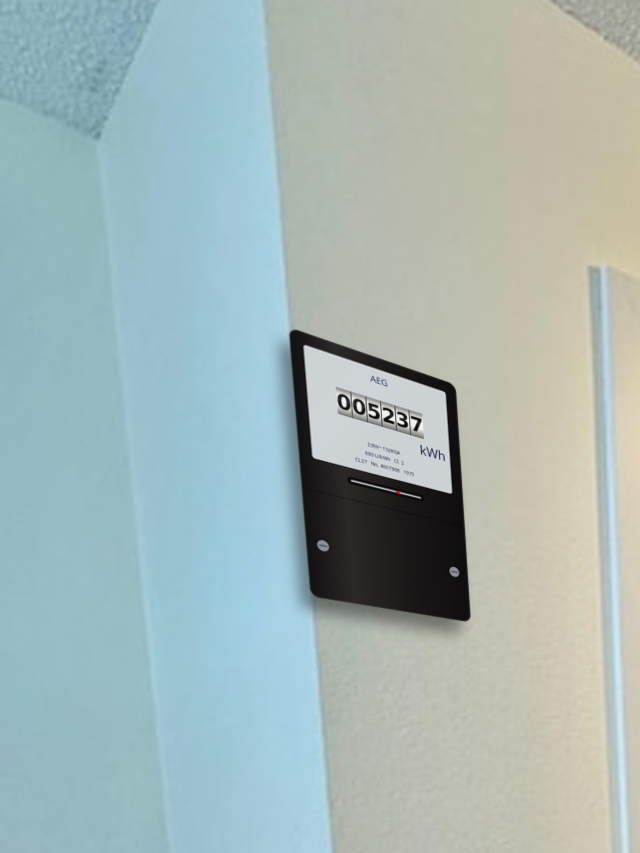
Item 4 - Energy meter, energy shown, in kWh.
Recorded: 5237 kWh
